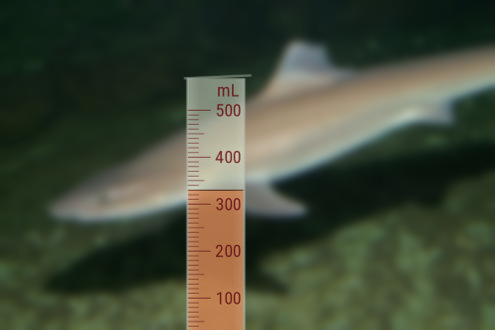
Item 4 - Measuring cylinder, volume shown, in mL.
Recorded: 330 mL
